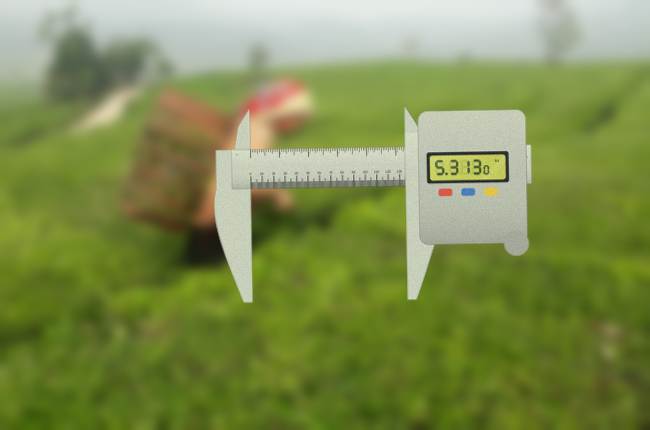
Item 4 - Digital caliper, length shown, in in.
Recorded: 5.3130 in
